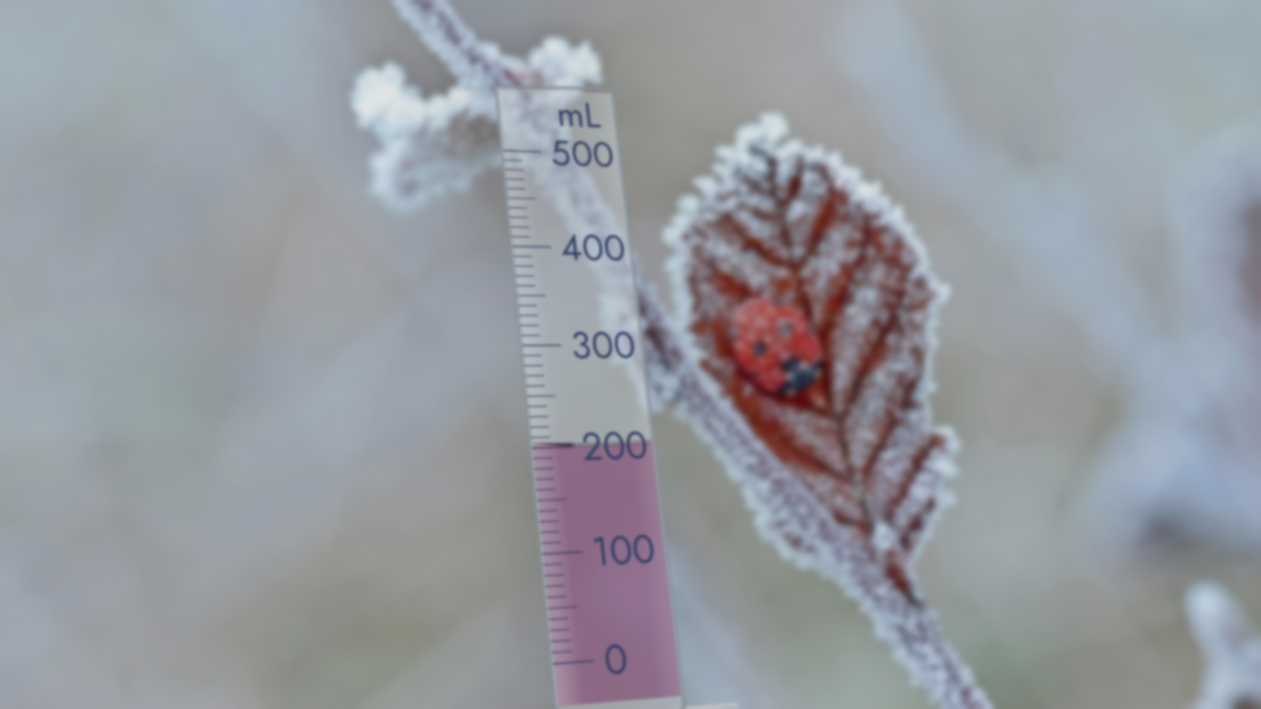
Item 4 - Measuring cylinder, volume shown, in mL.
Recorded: 200 mL
